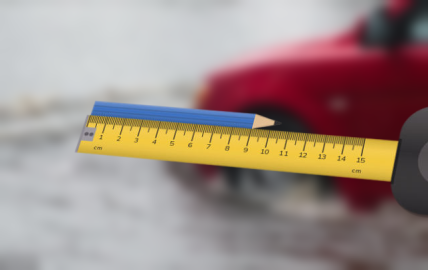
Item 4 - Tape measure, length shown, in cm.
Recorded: 10.5 cm
